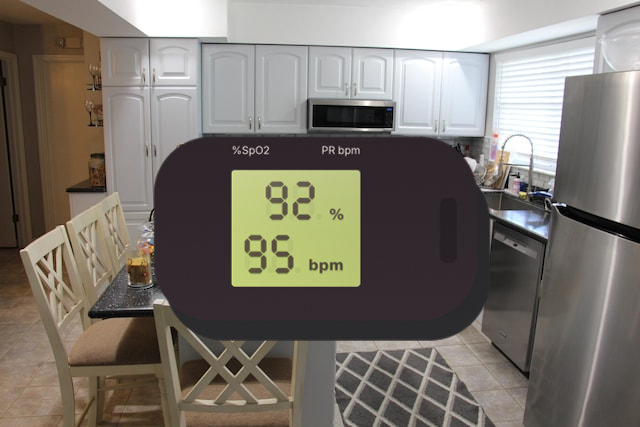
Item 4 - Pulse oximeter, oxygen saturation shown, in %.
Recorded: 92 %
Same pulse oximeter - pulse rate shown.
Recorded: 95 bpm
